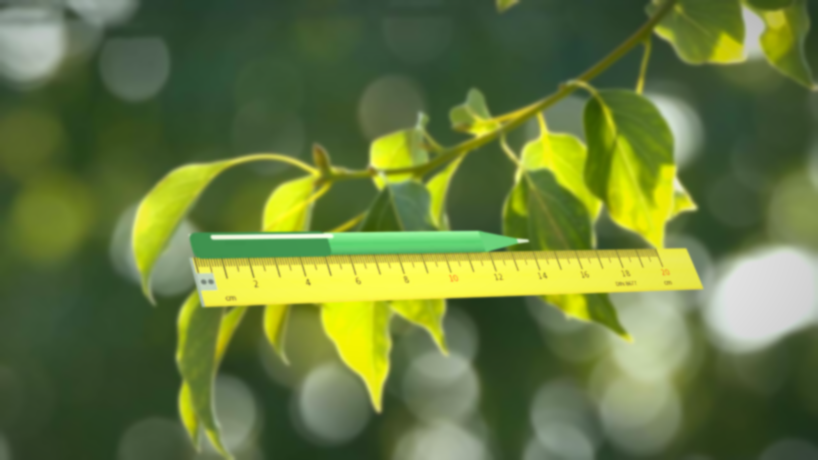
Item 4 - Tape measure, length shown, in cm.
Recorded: 14 cm
